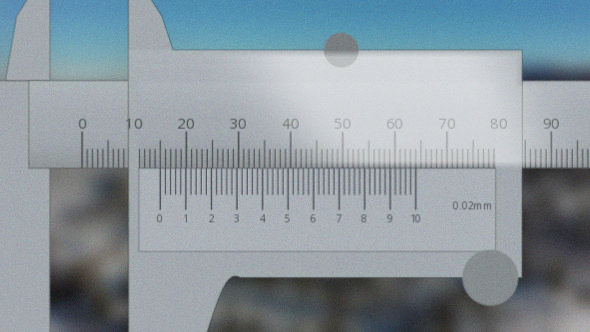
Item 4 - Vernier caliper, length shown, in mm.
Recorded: 15.0 mm
